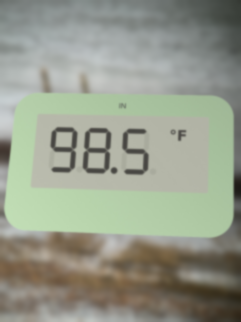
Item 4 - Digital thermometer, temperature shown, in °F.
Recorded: 98.5 °F
